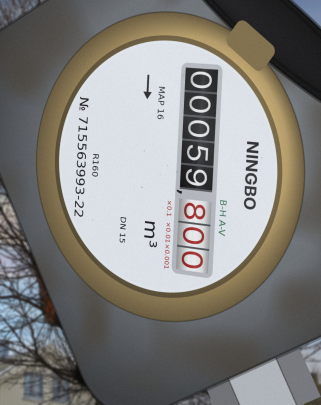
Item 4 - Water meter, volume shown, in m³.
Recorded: 59.800 m³
